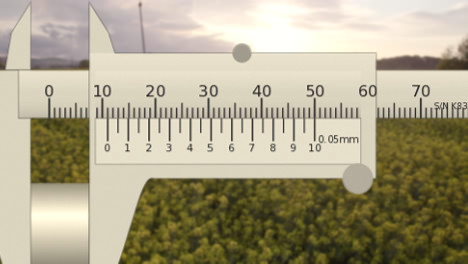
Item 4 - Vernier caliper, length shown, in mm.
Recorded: 11.0 mm
